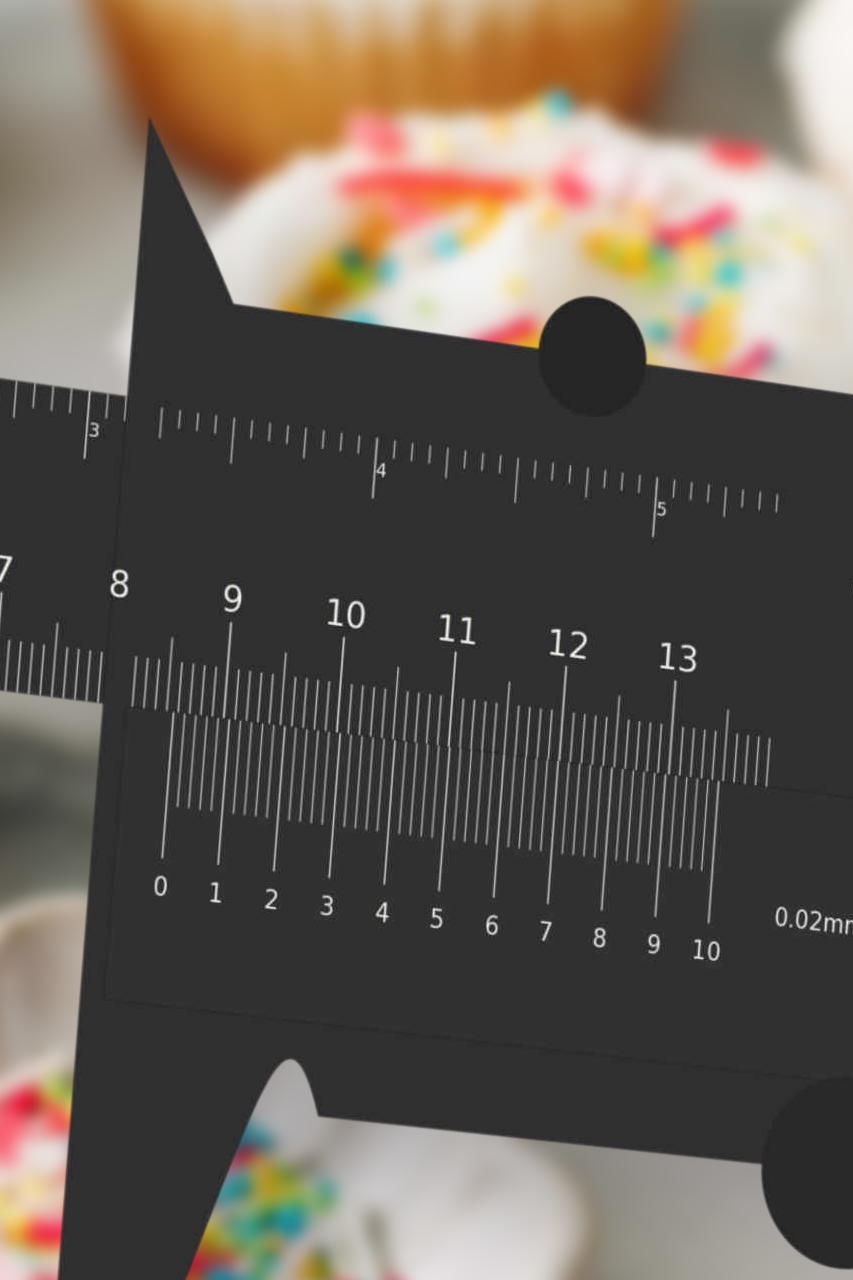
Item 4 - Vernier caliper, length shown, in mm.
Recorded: 85.6 mm
